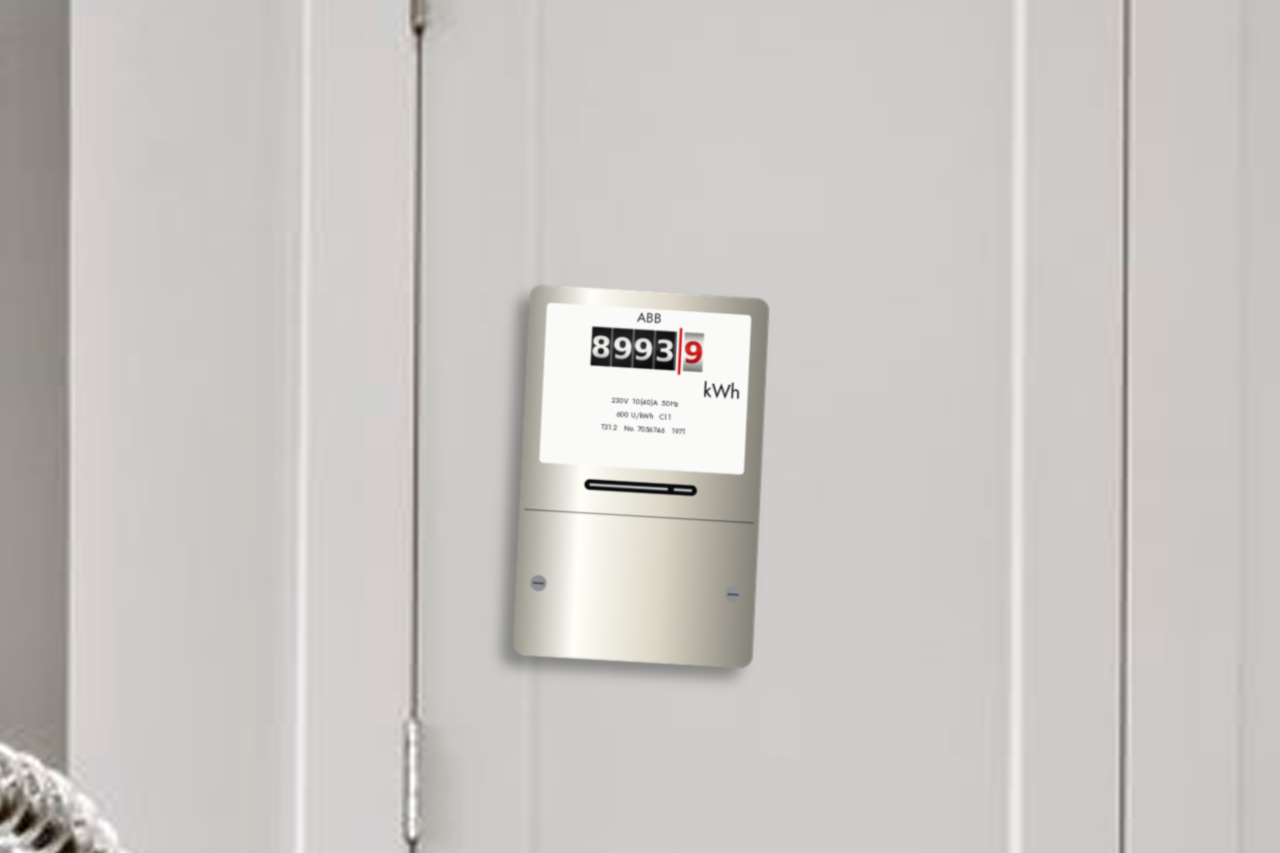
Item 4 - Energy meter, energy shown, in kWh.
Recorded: 8993.9 kWh
